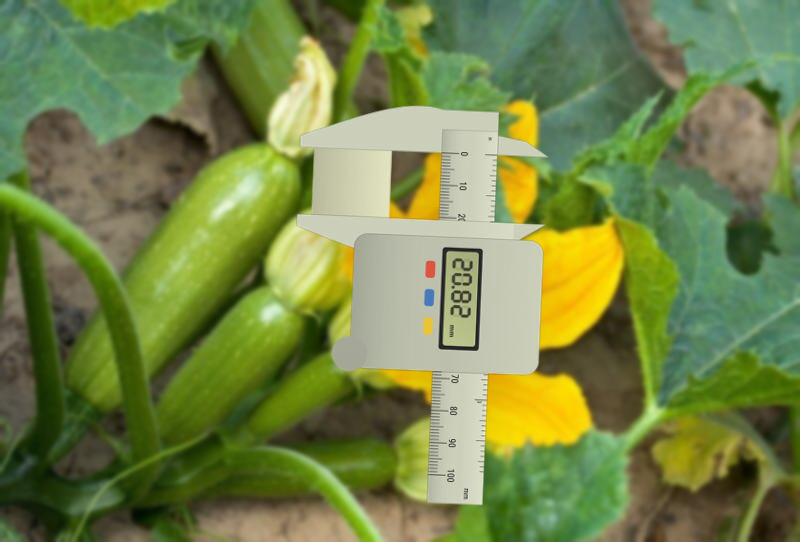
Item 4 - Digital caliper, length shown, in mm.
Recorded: 20.82 mm
